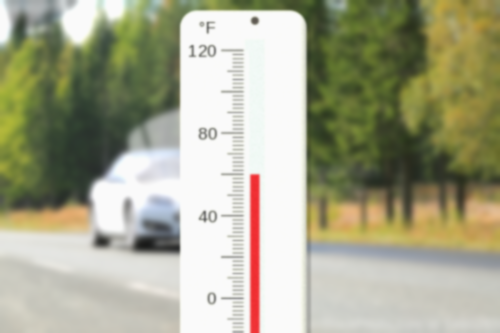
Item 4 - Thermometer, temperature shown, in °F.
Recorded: 60 °F
